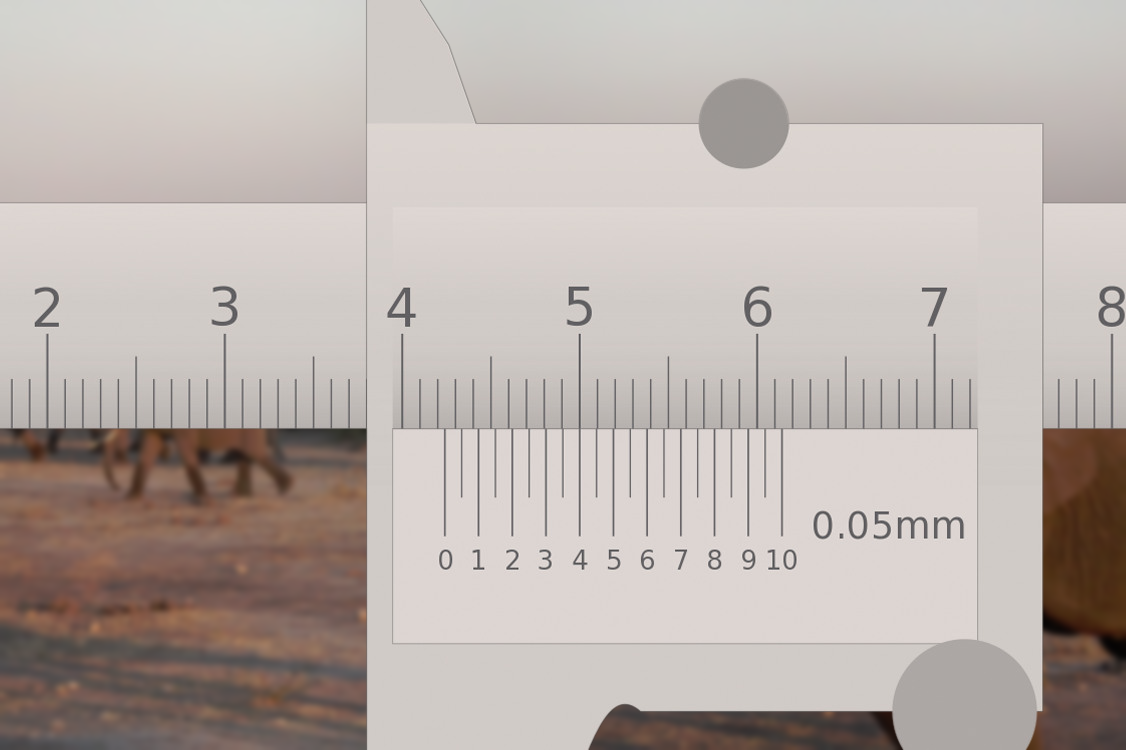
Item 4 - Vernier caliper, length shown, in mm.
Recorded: 42.4 mm
